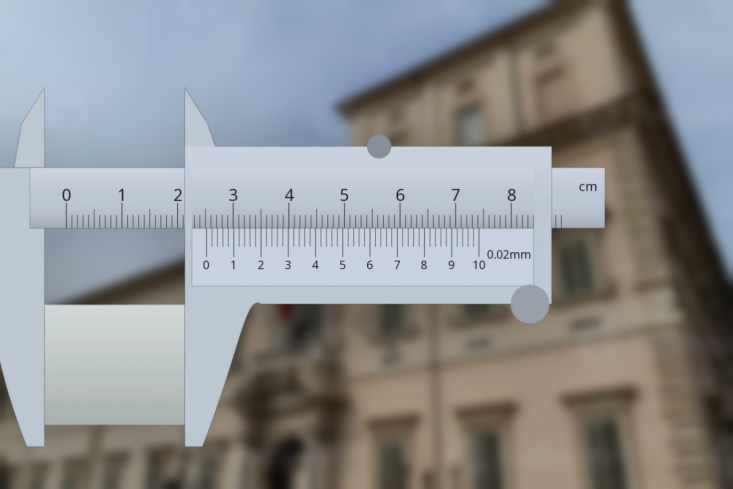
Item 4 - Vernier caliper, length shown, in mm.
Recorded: 25.2 mm
